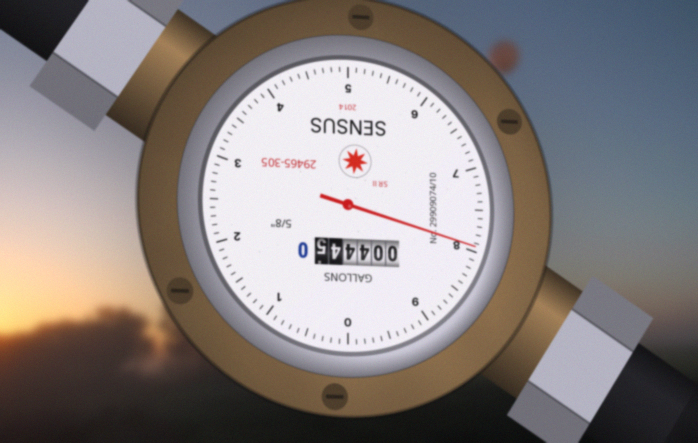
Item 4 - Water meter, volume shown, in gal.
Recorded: 44447.9 gal
